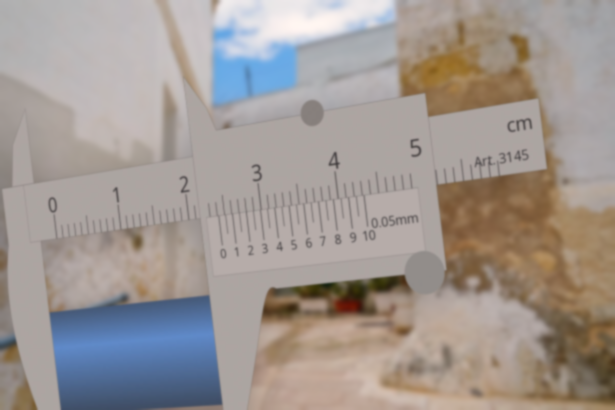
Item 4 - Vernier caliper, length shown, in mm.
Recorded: 24.2 mm
